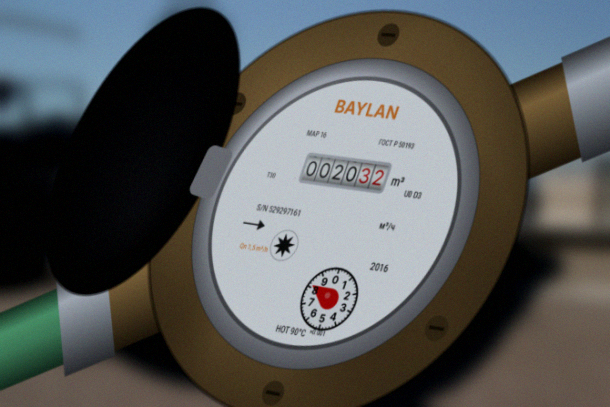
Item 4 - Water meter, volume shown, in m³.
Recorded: 20.328 m³
